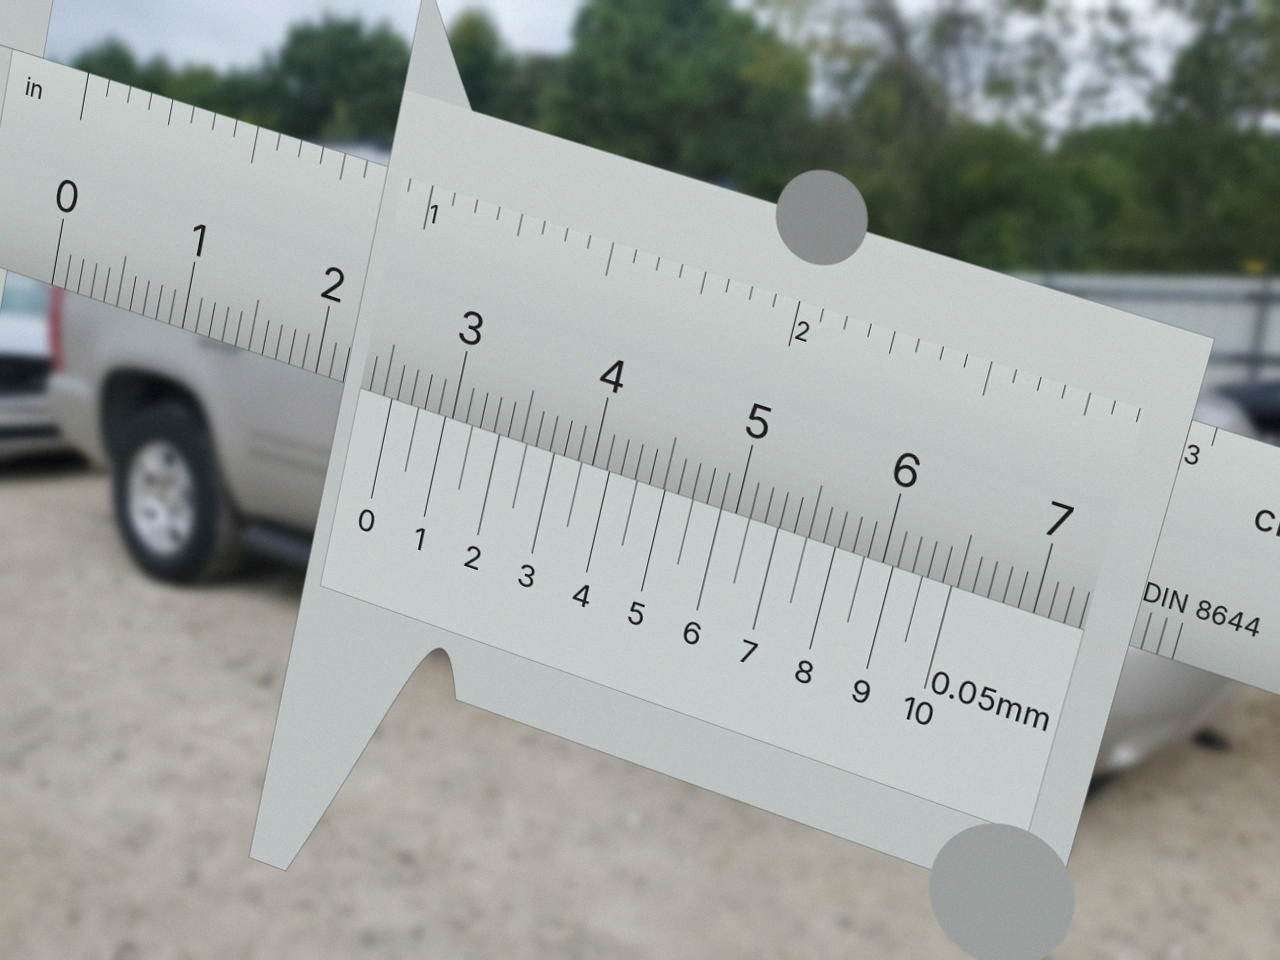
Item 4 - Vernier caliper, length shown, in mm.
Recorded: 25.6 mm
